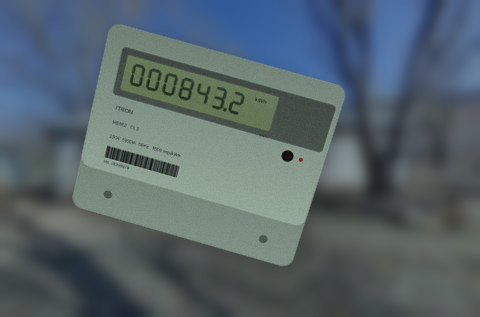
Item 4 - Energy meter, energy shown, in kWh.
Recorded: 843.2 kWh
